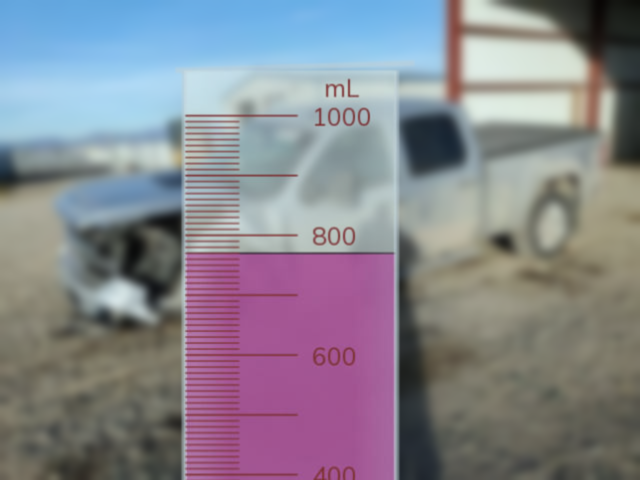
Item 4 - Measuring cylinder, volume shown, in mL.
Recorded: 770 mL
